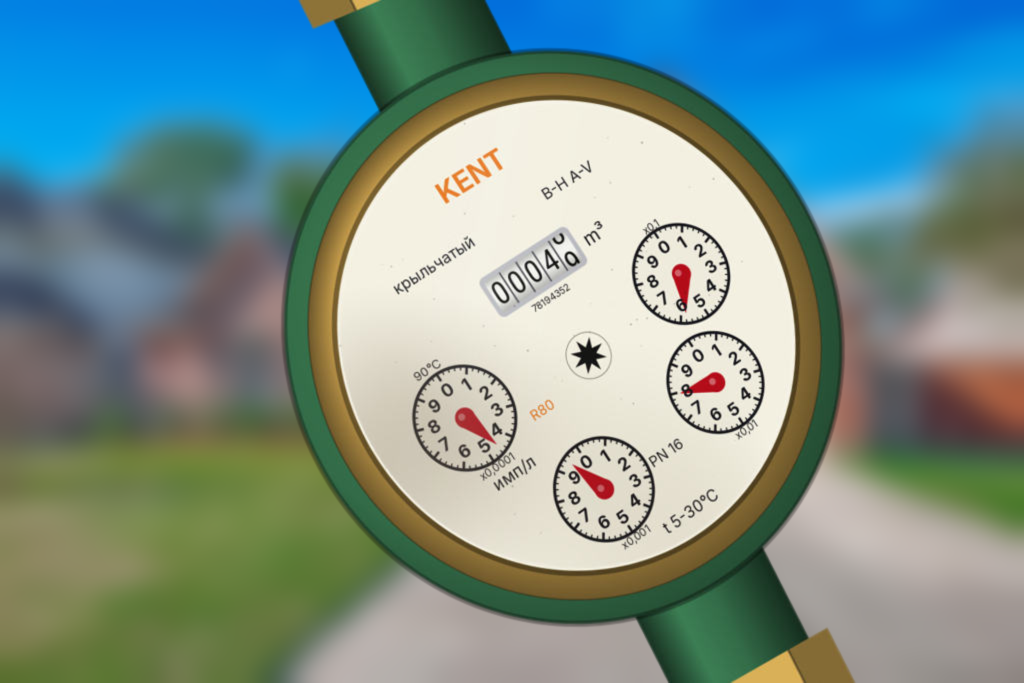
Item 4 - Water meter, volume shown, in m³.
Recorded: 48.5794 m³
